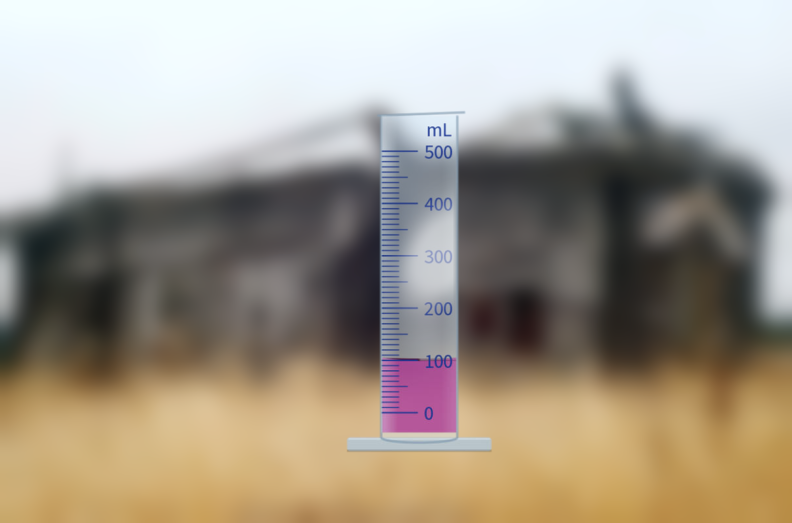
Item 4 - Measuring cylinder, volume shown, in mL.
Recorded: 100 mL
